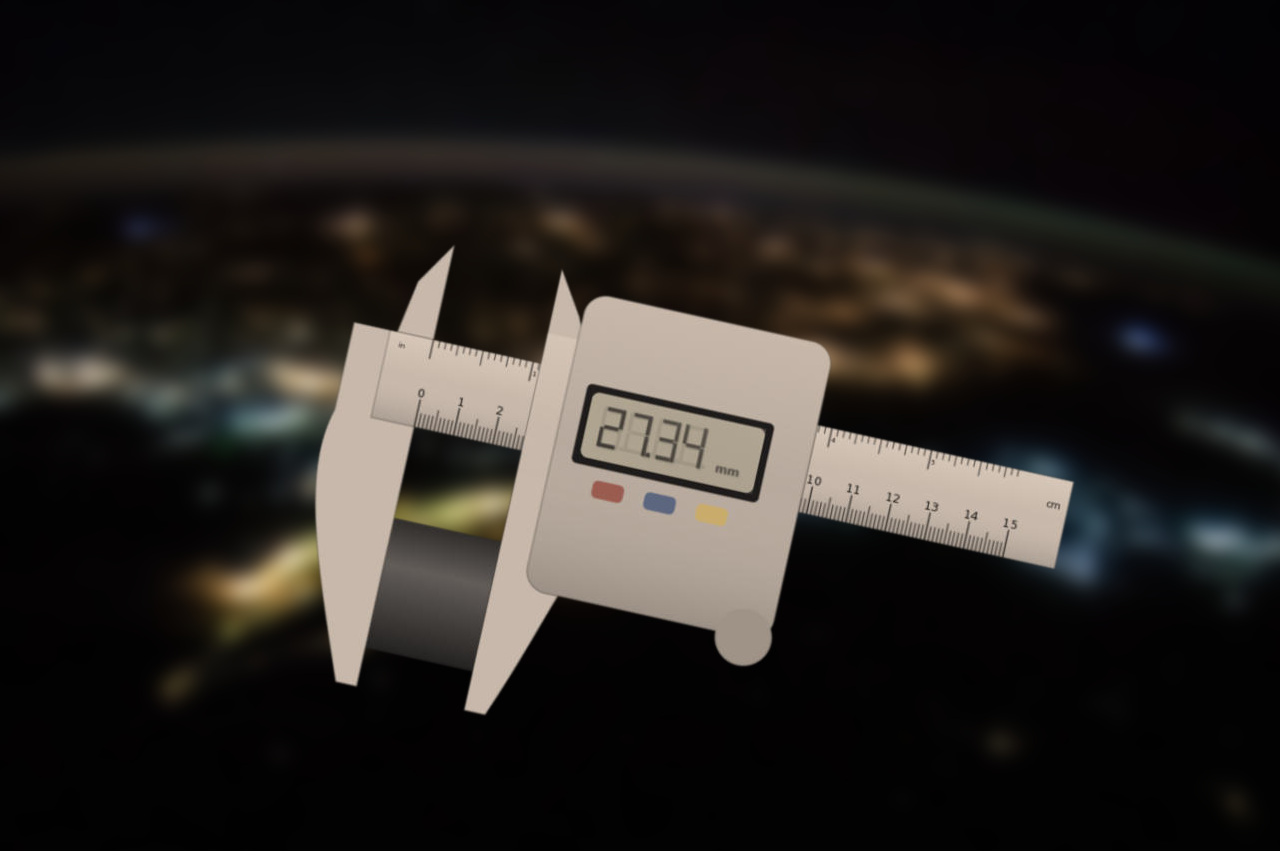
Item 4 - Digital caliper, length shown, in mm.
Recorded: 27.34 mm
